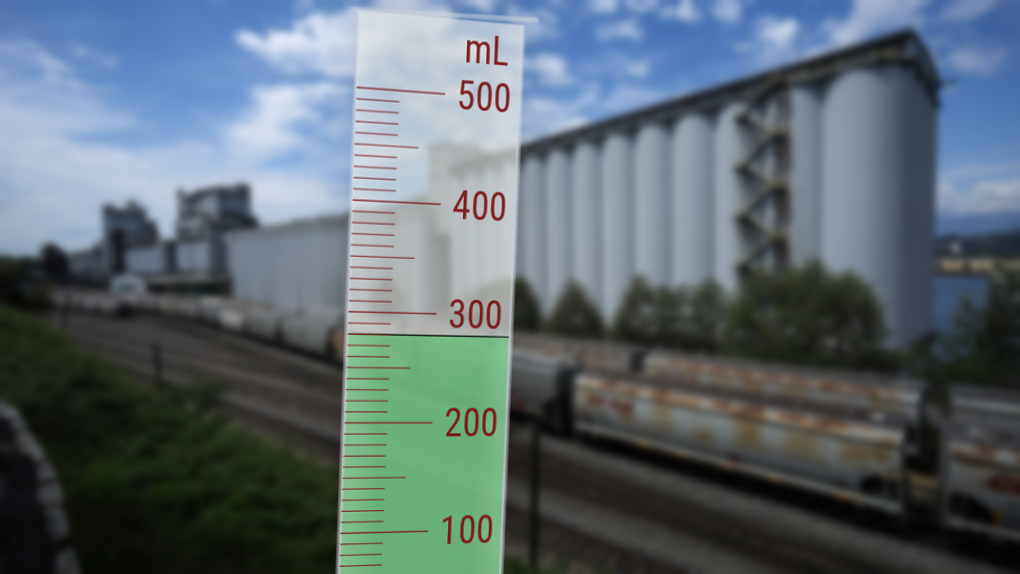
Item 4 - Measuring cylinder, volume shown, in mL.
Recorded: 280 mL
